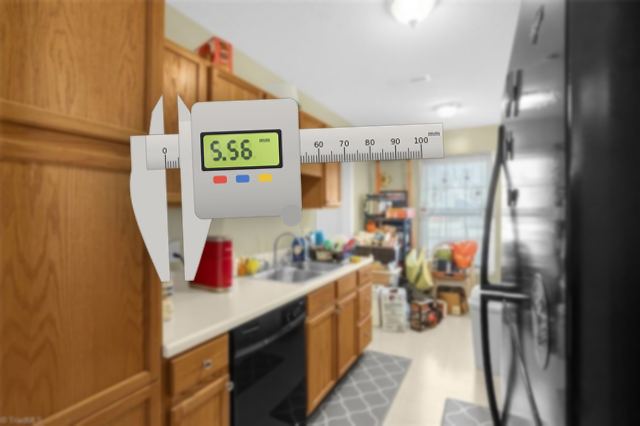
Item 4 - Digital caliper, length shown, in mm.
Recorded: 5.56 mm
